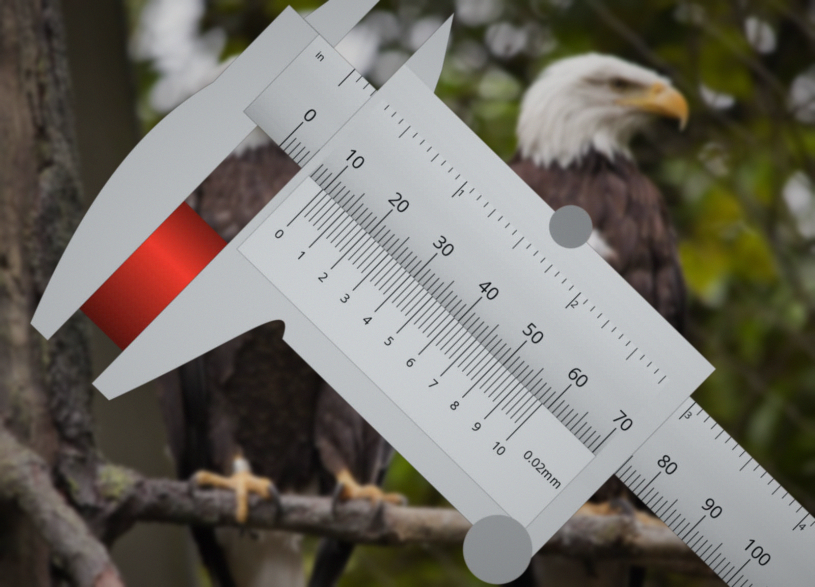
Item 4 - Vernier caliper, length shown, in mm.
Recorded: 9.8 mm
